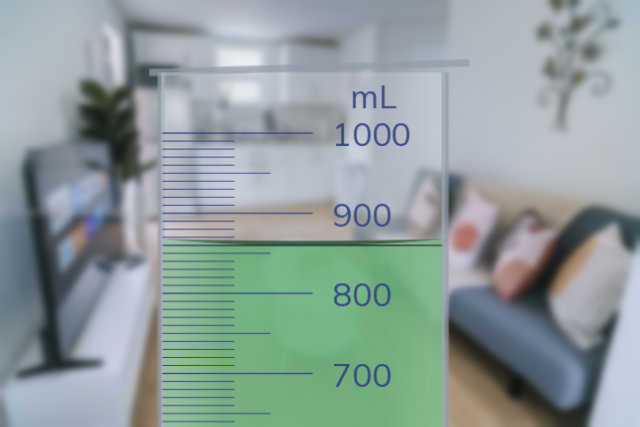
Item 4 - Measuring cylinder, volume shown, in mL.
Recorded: 860 mL
